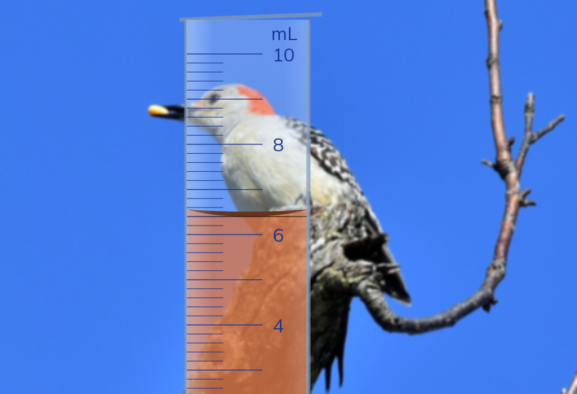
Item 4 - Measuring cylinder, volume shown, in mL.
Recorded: 6.4 mL
